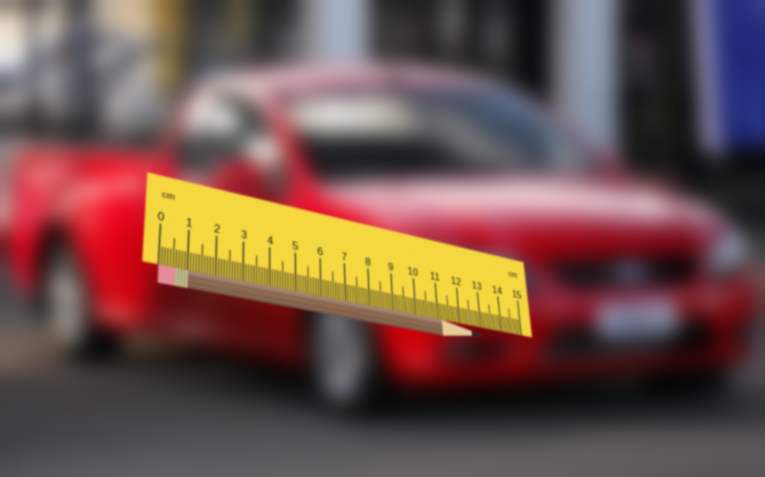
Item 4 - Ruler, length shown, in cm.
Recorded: 13 cm
